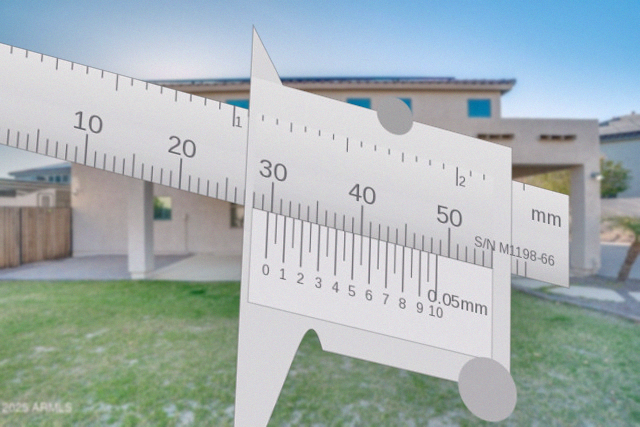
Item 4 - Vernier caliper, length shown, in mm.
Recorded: 29.6 mm
